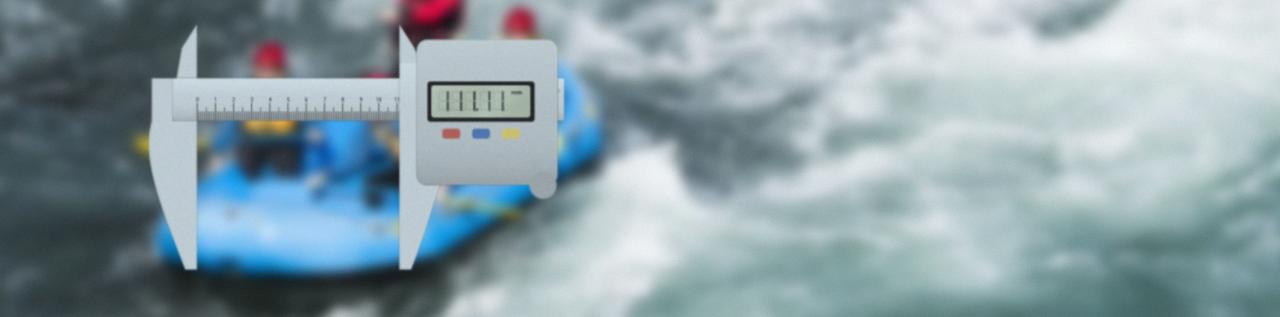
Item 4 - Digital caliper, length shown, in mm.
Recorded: 111.11 mm
